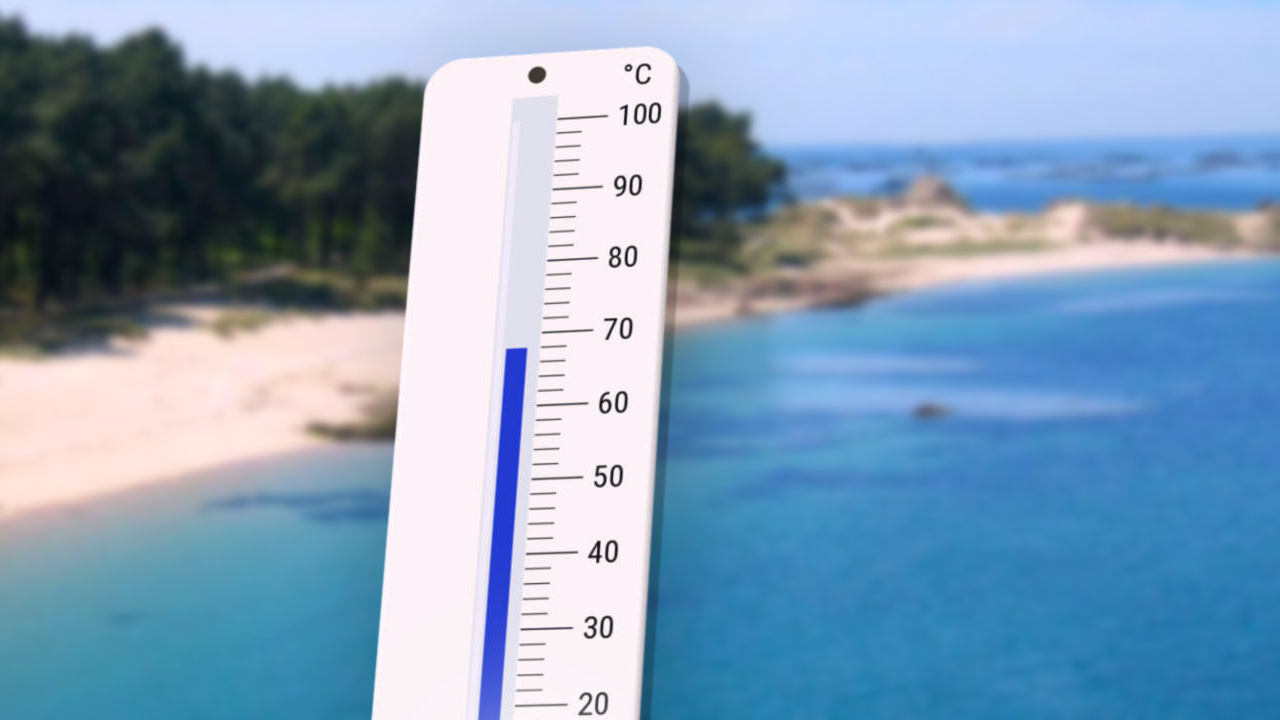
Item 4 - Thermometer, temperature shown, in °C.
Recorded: 68 °C
